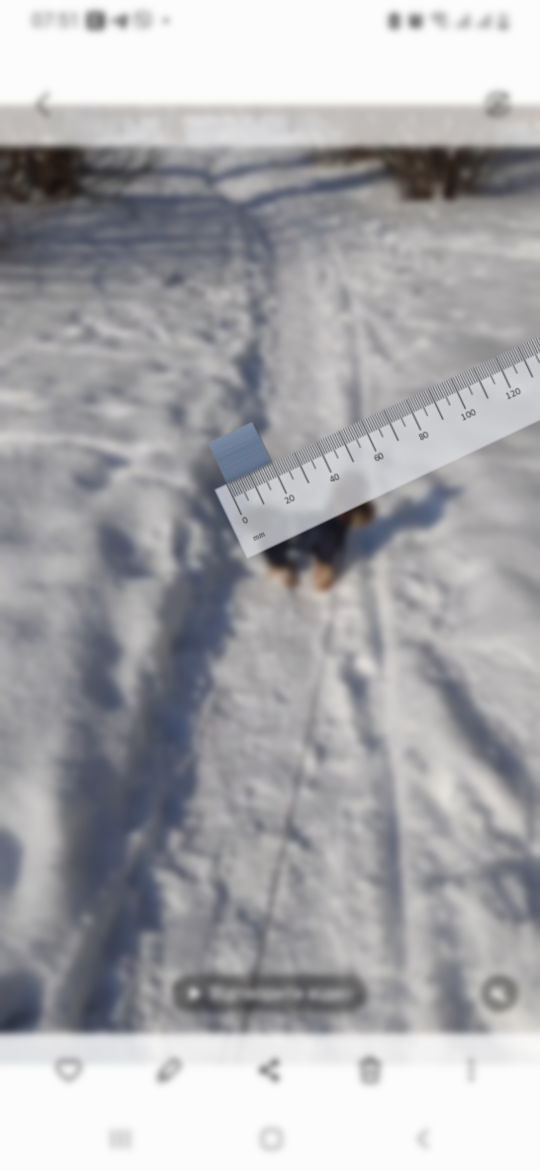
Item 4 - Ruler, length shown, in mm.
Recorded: 20 mm
